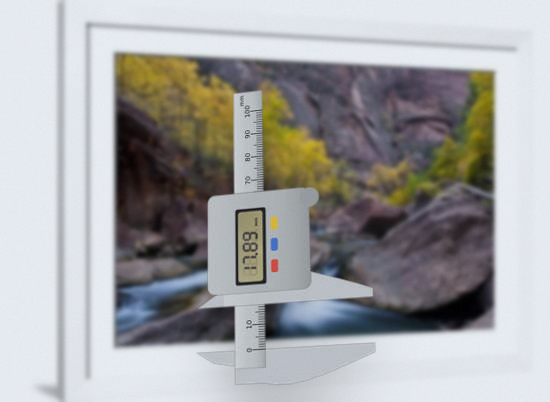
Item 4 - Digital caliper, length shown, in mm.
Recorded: 17.89 mm
